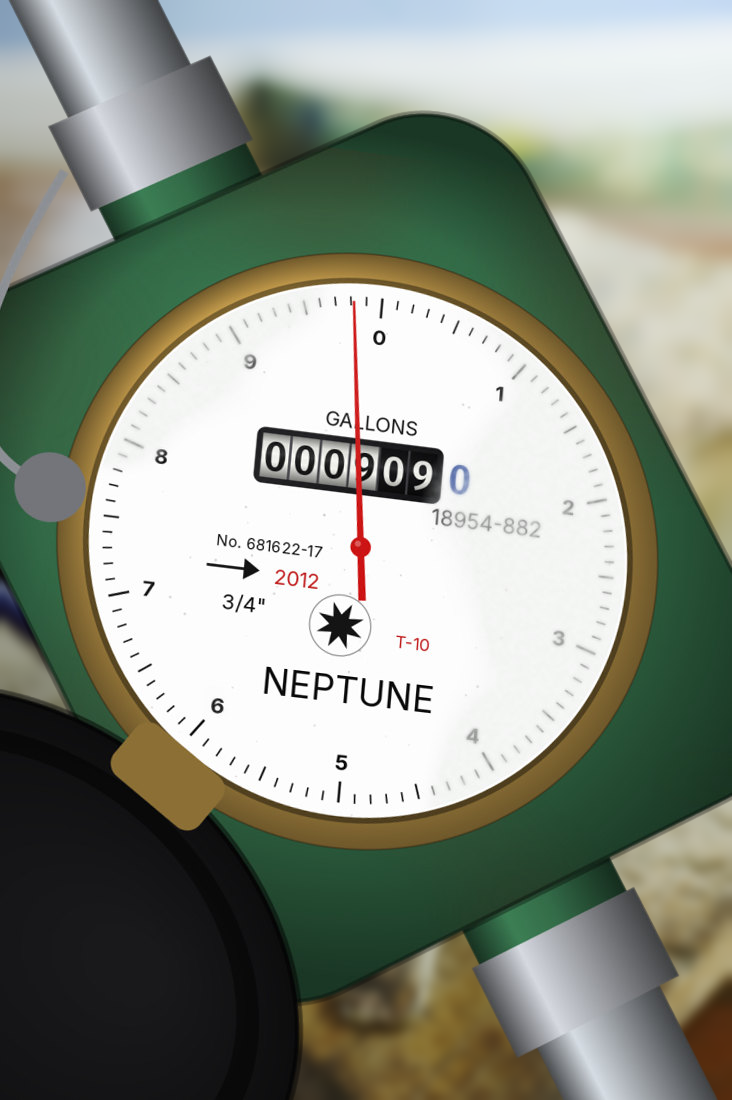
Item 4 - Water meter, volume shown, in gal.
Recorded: 9089.8 gal
